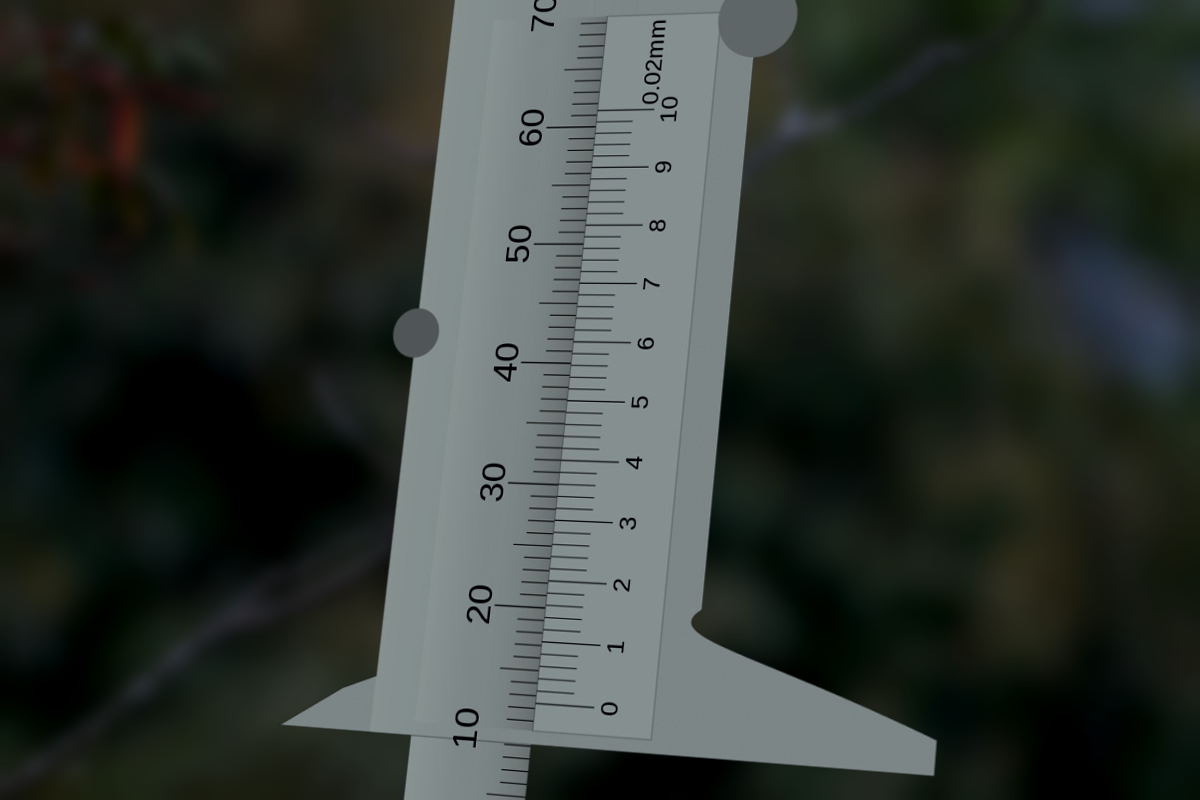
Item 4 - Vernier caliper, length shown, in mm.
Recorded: 12.4 mm
